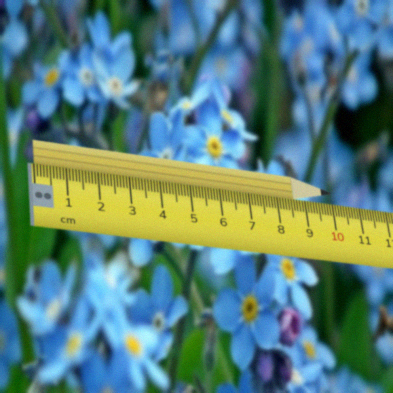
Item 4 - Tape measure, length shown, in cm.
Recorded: 10 cm
